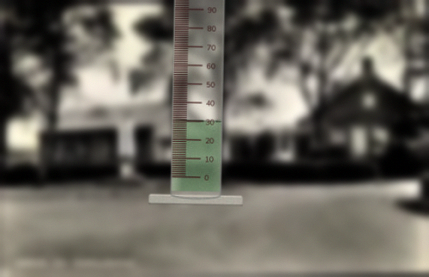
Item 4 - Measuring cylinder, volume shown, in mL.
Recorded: 30 mL
